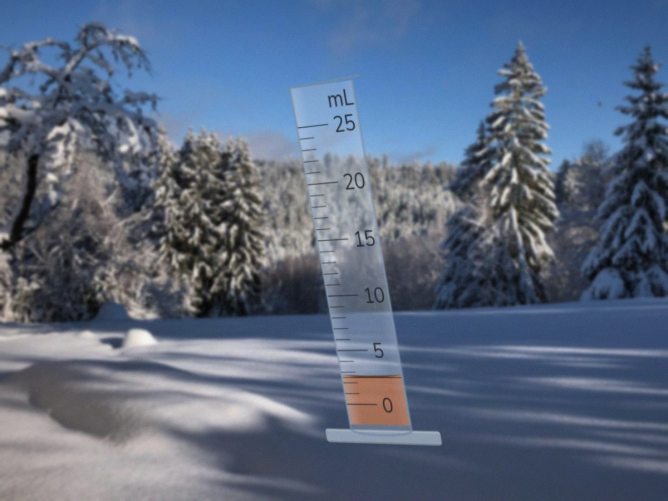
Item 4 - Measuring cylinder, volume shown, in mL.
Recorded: 2.5 mL
